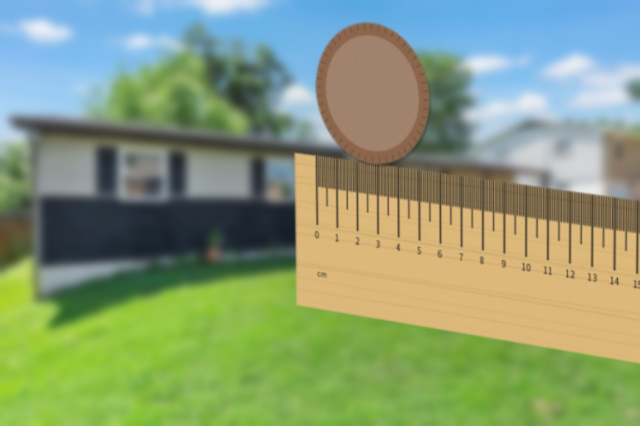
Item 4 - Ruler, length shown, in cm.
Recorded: 5.5 cm
